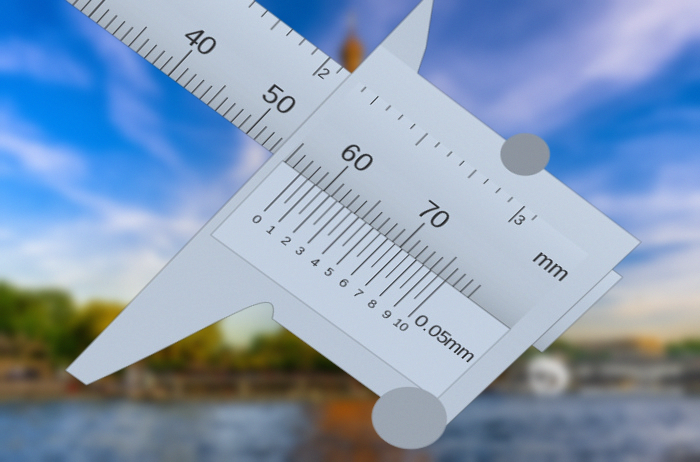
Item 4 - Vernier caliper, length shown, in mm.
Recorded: 57.0 mm
